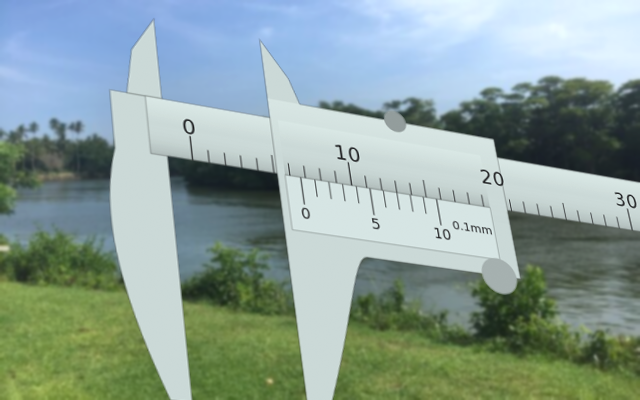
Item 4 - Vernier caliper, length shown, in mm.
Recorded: 6.7 mm
